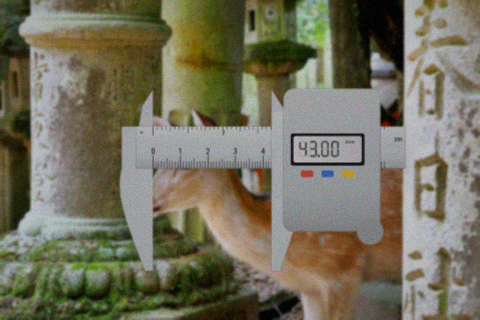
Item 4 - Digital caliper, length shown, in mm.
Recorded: 43.00 mm
